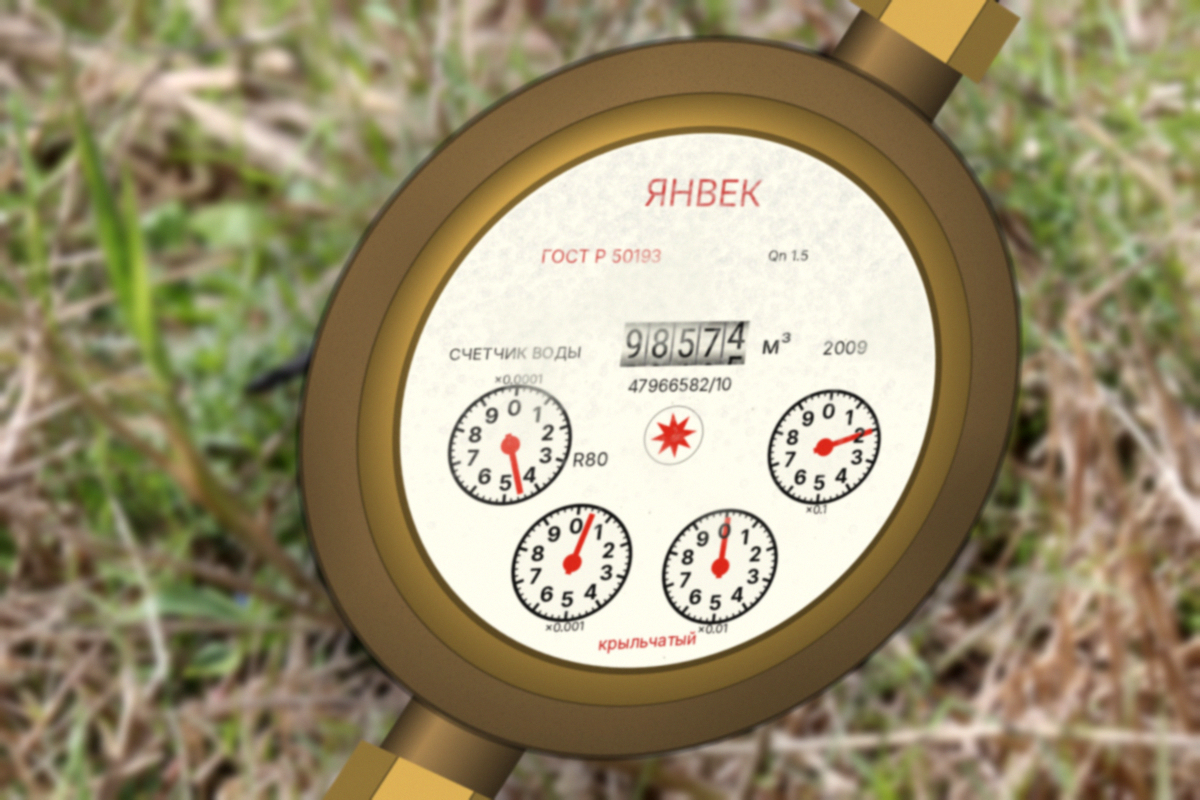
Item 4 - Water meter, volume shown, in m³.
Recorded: 98574.2004 m³
